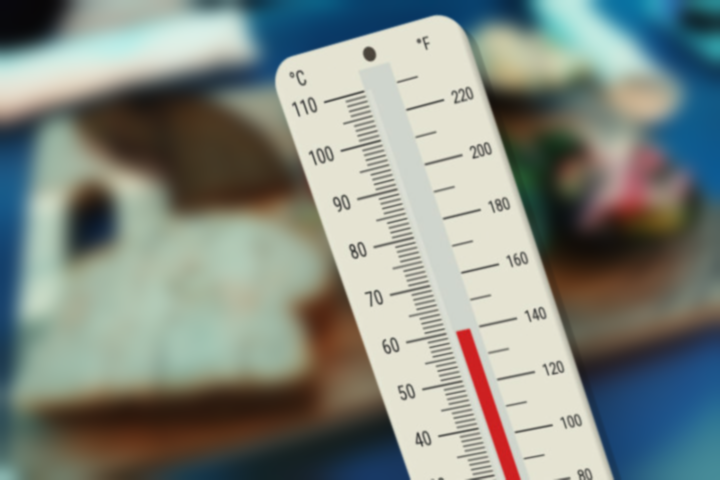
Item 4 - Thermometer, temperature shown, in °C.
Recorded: 60 °C
